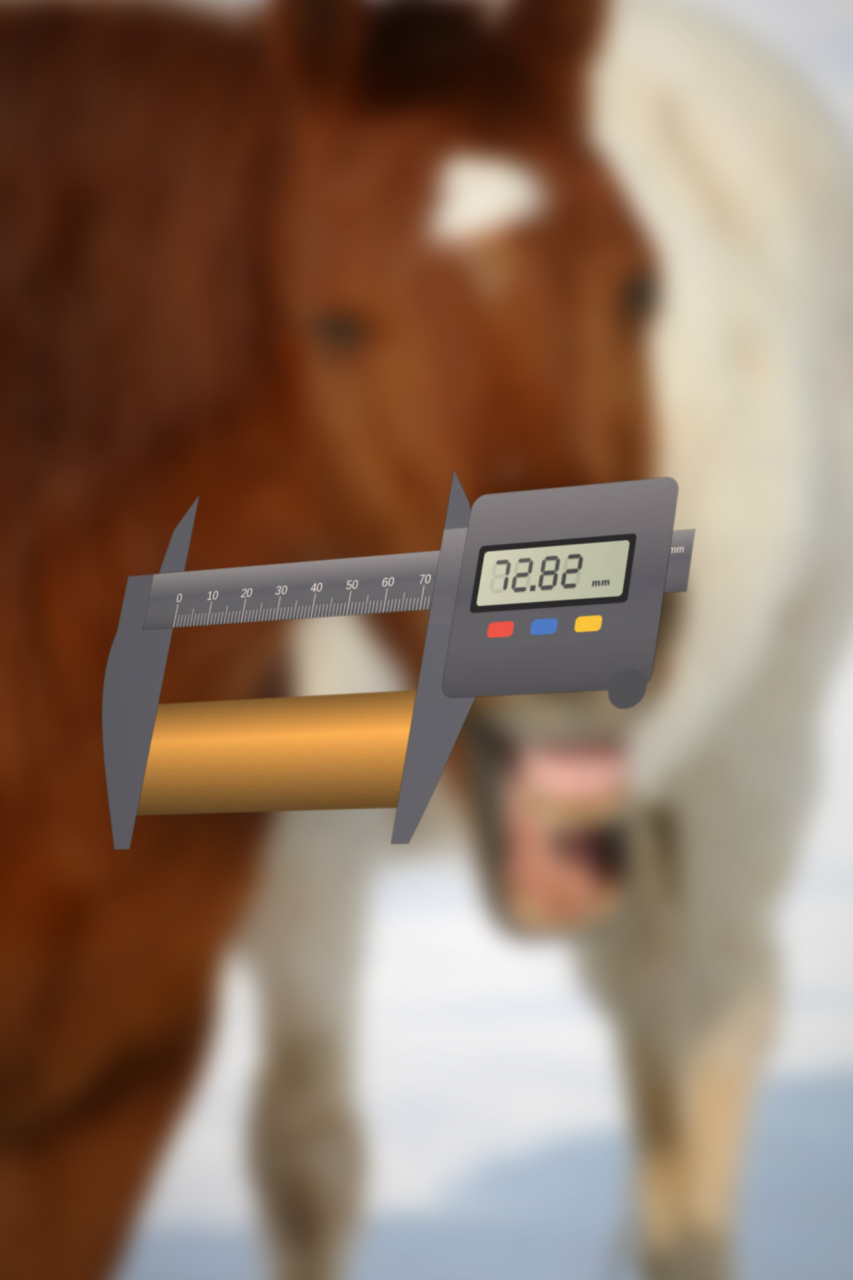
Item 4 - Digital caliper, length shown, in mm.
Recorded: 72.82 mm
